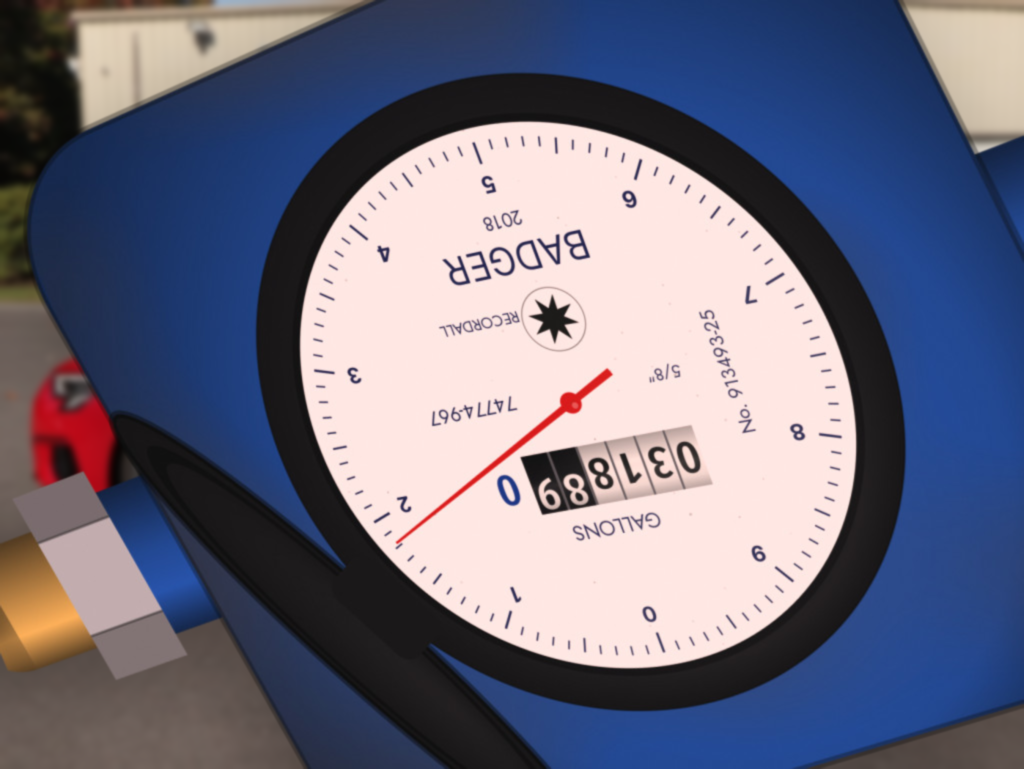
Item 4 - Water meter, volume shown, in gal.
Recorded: 318891.8 gal
